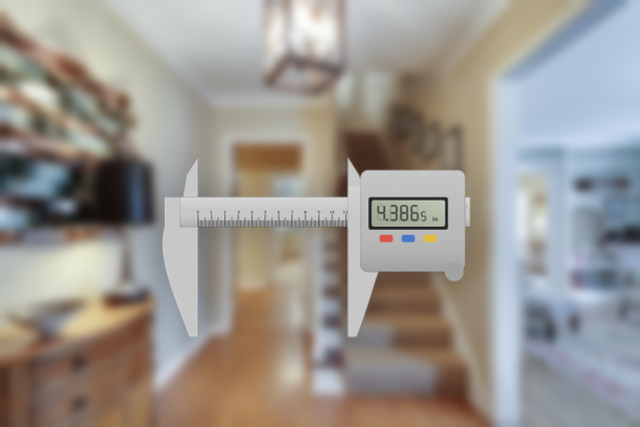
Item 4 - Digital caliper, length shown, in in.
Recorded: 4.3865 in
